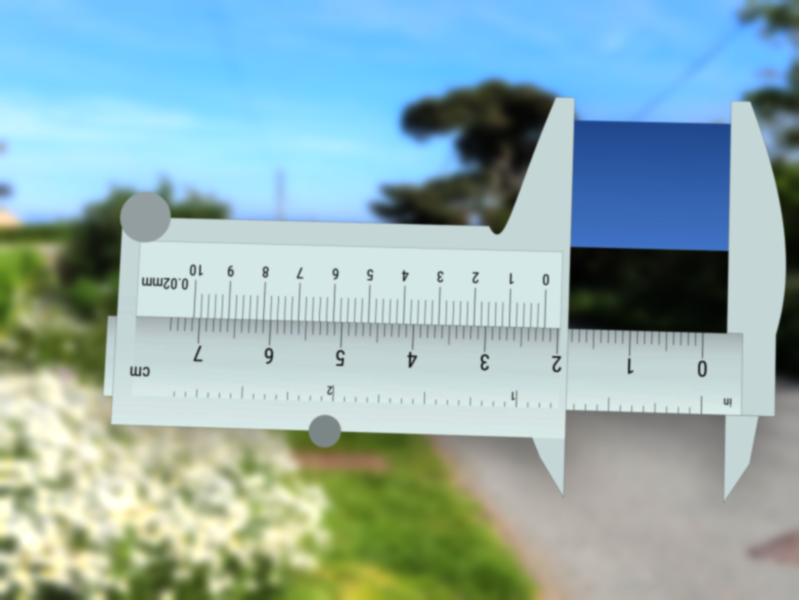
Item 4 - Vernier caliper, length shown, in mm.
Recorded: 21.8 mm
